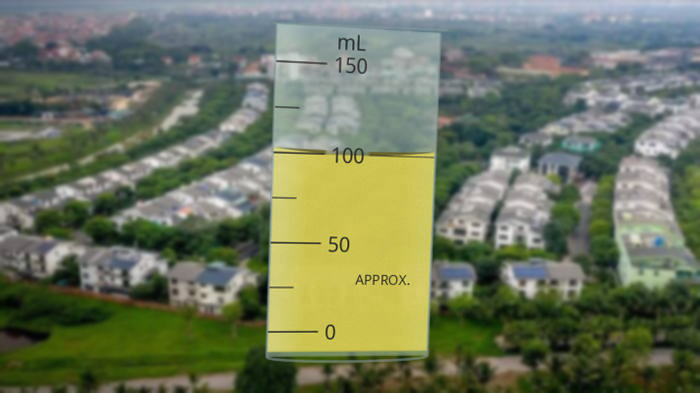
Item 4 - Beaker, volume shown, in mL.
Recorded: 100 mL
